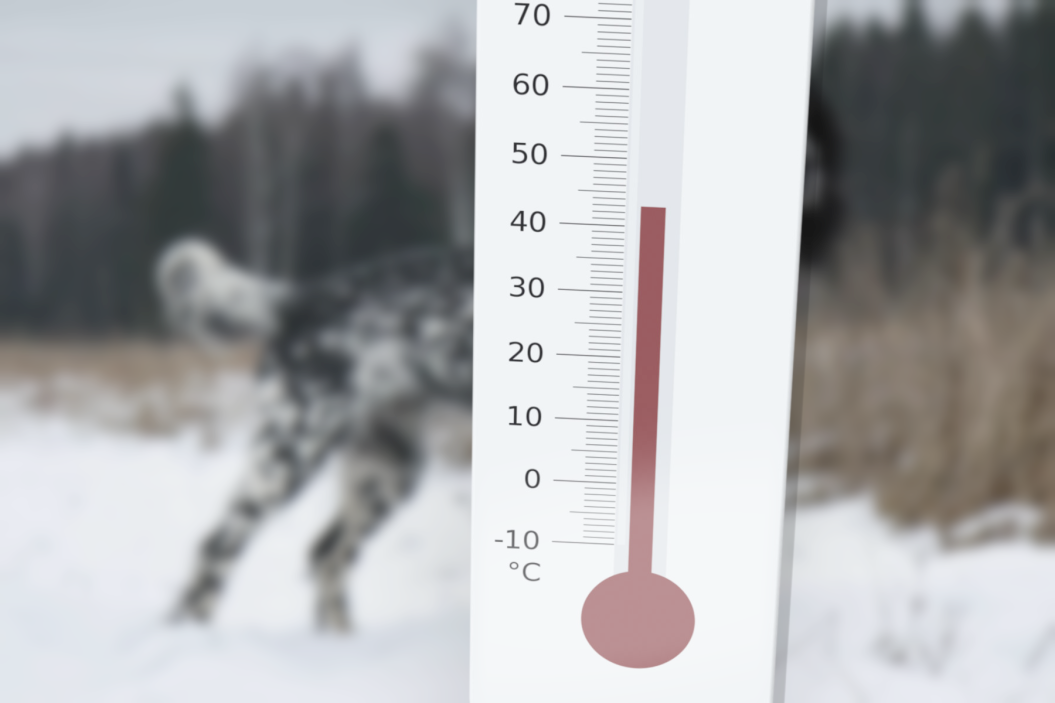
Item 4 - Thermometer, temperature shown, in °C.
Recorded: 43 °C
